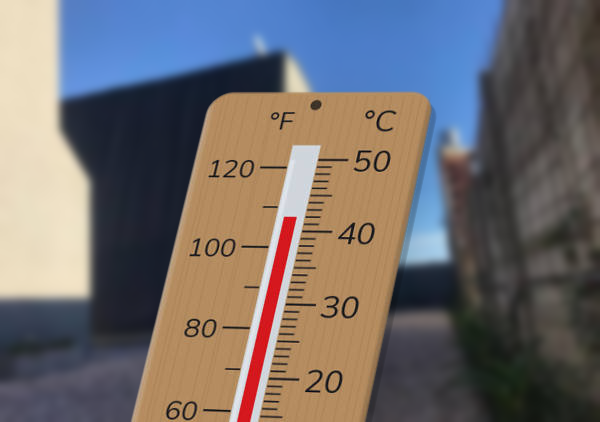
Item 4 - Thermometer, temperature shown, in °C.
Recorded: 42 °C
